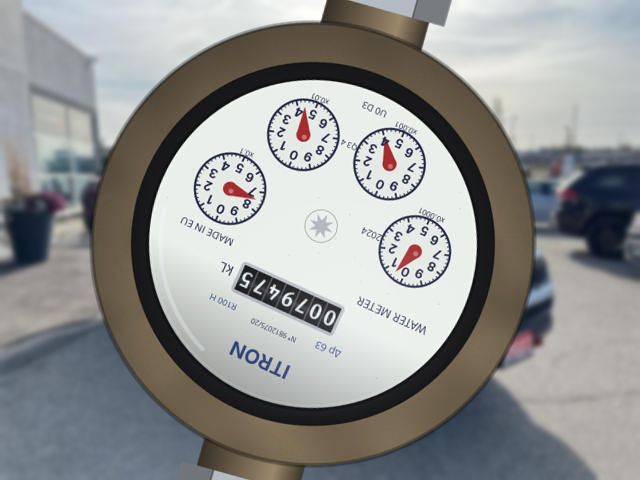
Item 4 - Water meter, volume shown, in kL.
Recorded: 79475.7440 kL
